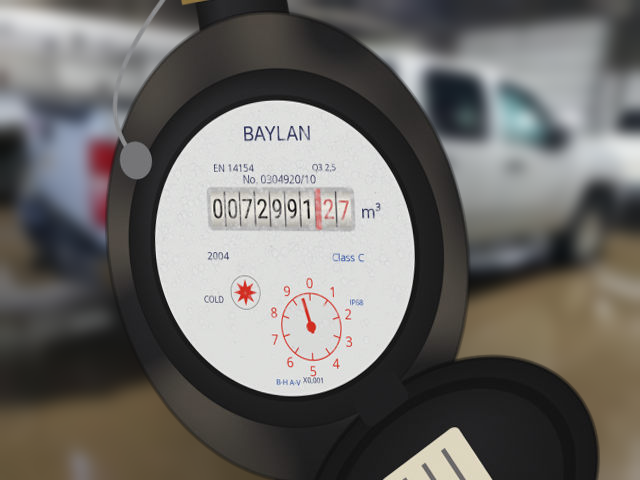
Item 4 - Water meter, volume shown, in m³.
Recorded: 72991.269 m³
